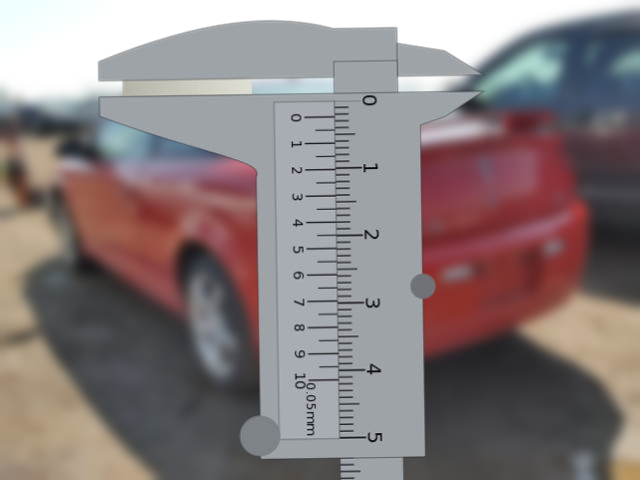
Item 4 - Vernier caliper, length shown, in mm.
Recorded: 2.4 mm
